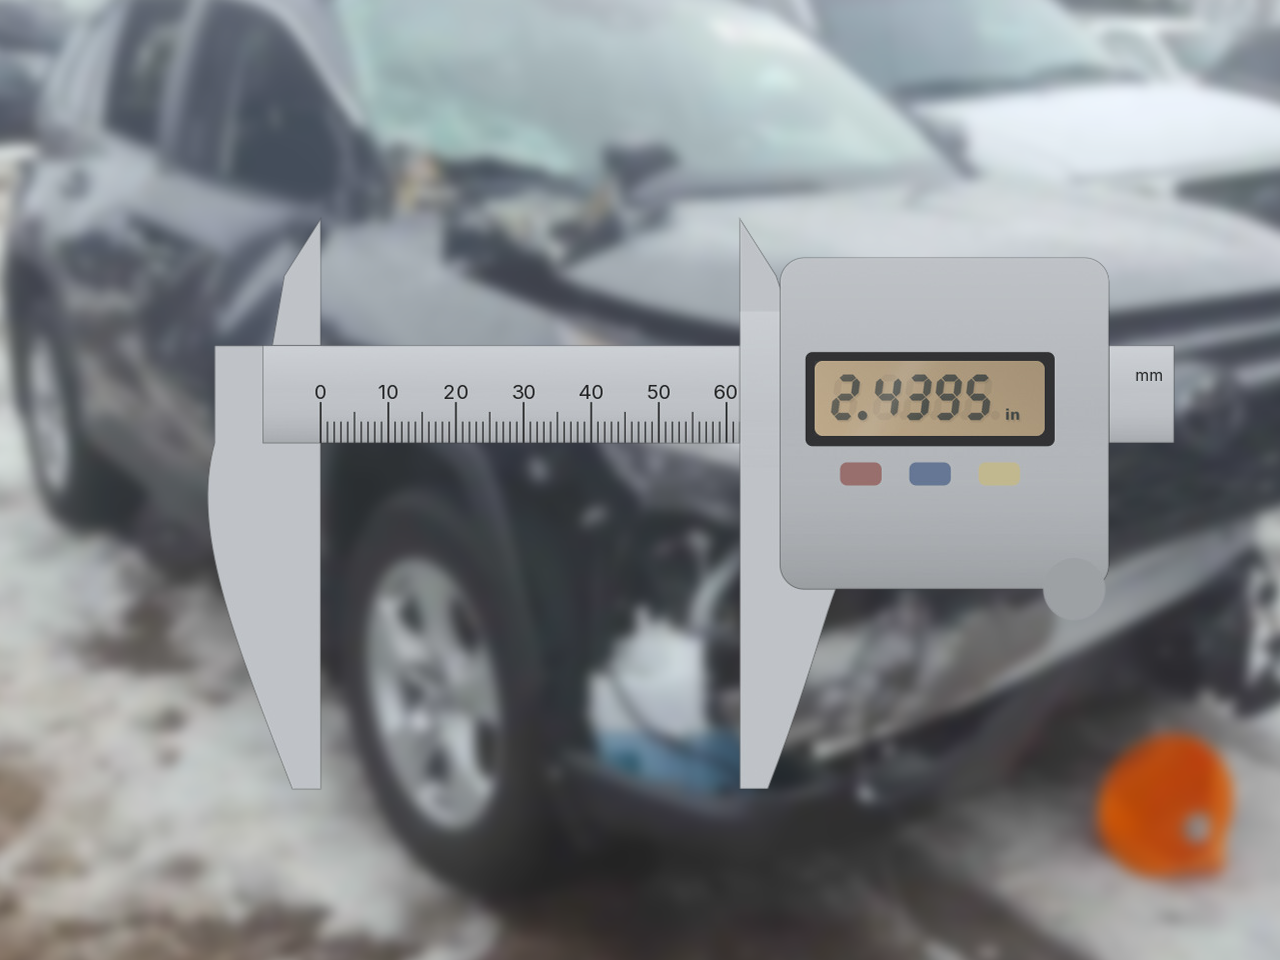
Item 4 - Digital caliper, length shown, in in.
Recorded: 2.4395 in
